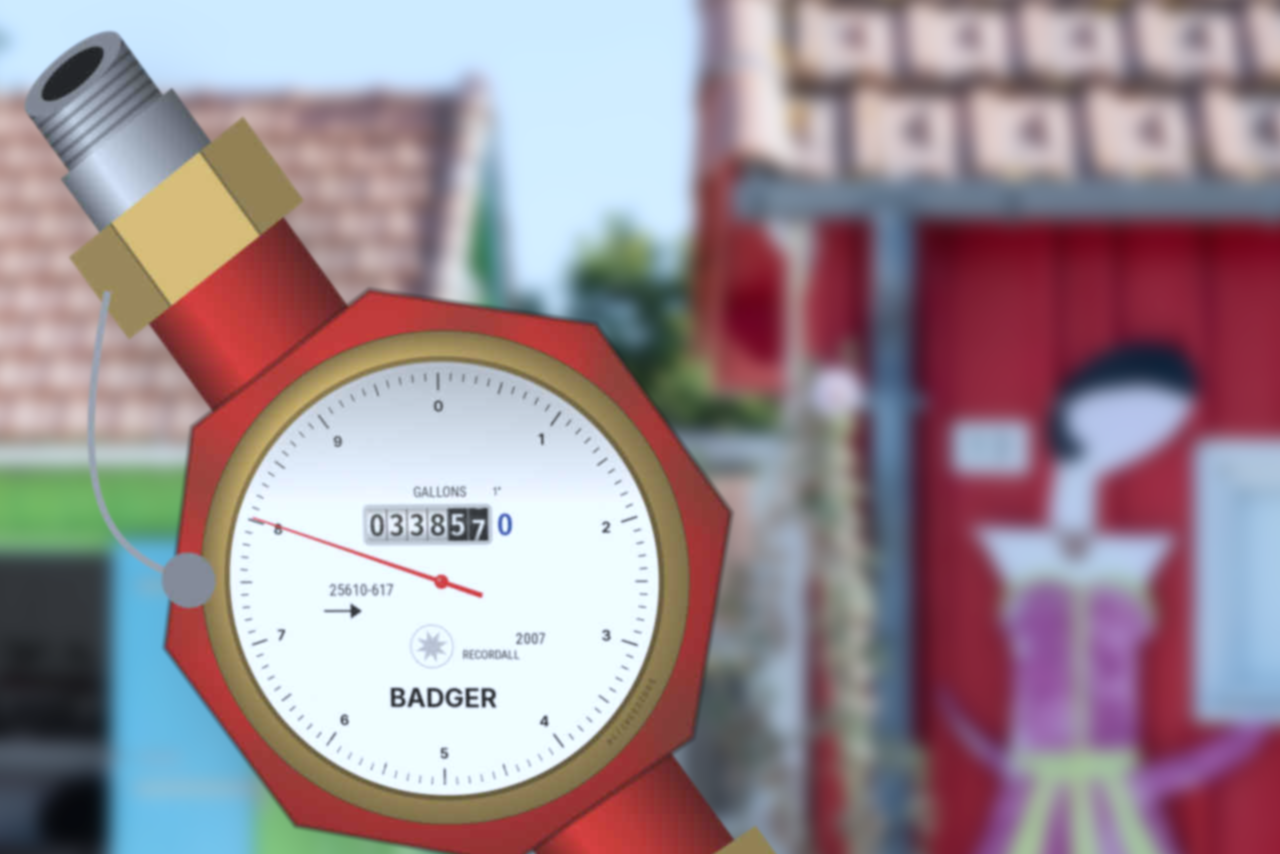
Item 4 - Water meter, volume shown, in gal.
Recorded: 338568.0 gal
